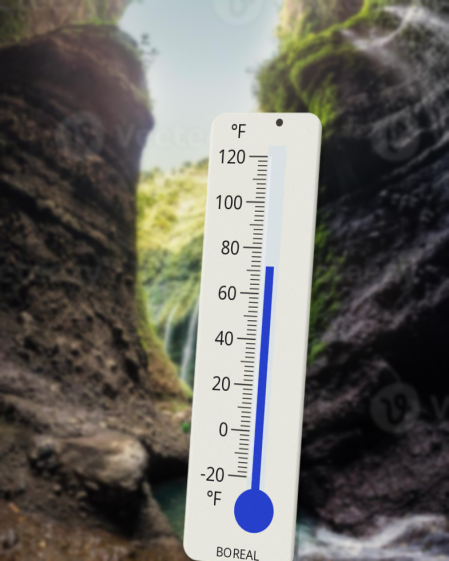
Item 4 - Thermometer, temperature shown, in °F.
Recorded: 72 °F
